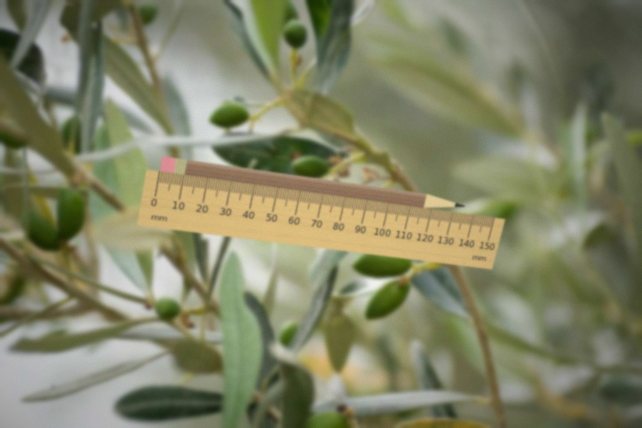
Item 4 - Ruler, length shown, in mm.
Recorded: 135 mm
